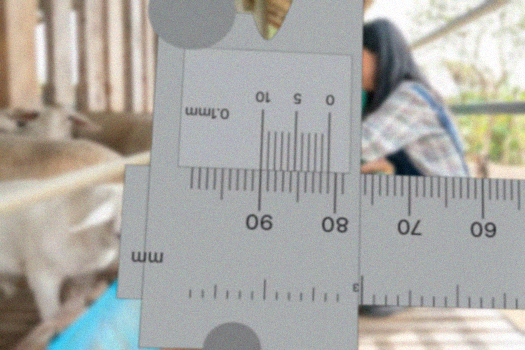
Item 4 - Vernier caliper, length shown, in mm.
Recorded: 81.0 mm
